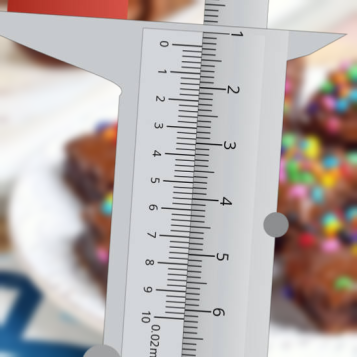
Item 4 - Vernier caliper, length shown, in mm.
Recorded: 12.6 mm
